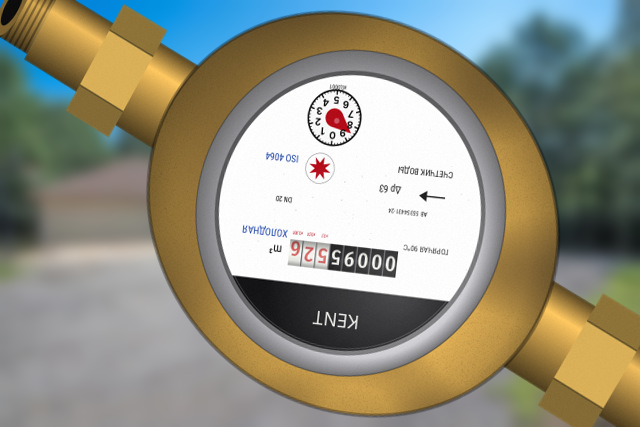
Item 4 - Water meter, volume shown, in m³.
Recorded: 95.5258 m³
